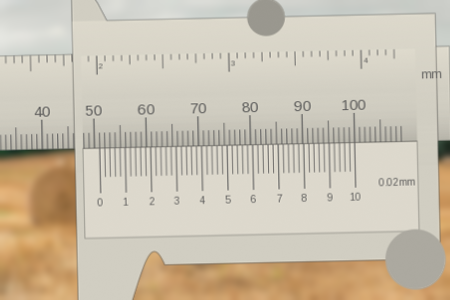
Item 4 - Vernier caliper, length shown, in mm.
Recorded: 51.0 mm
